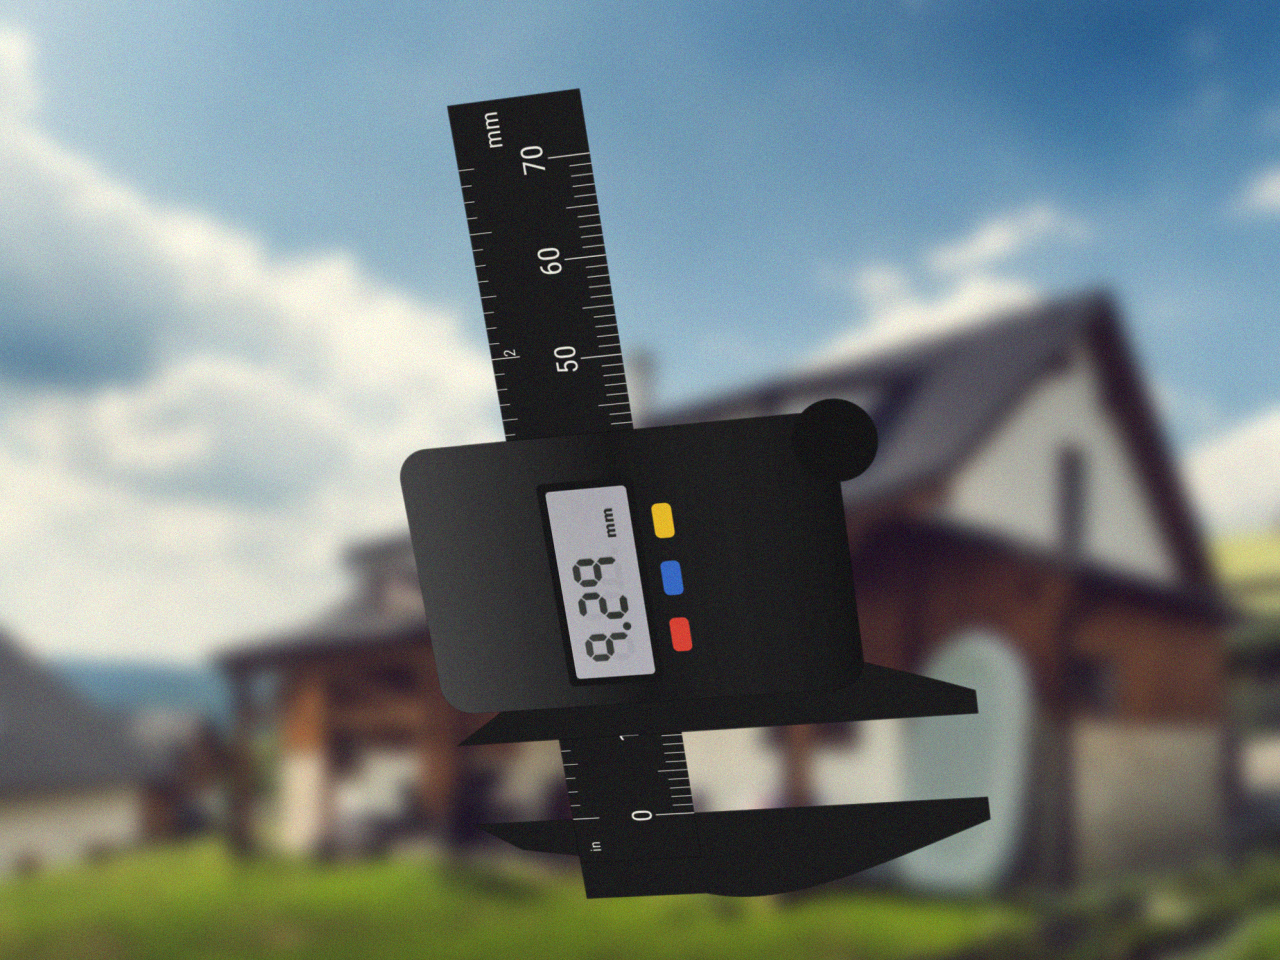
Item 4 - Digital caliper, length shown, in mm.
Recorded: 9.29 mm
